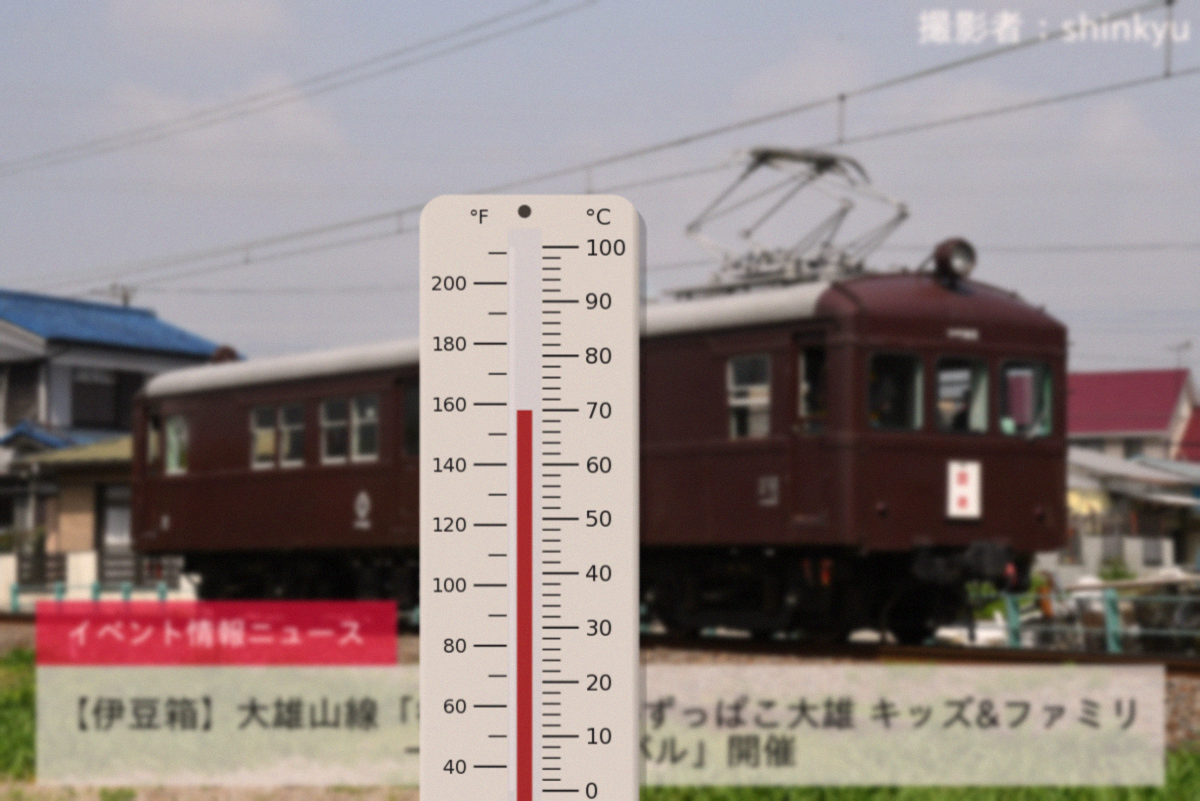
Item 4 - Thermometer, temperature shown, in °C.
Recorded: 70 °C
